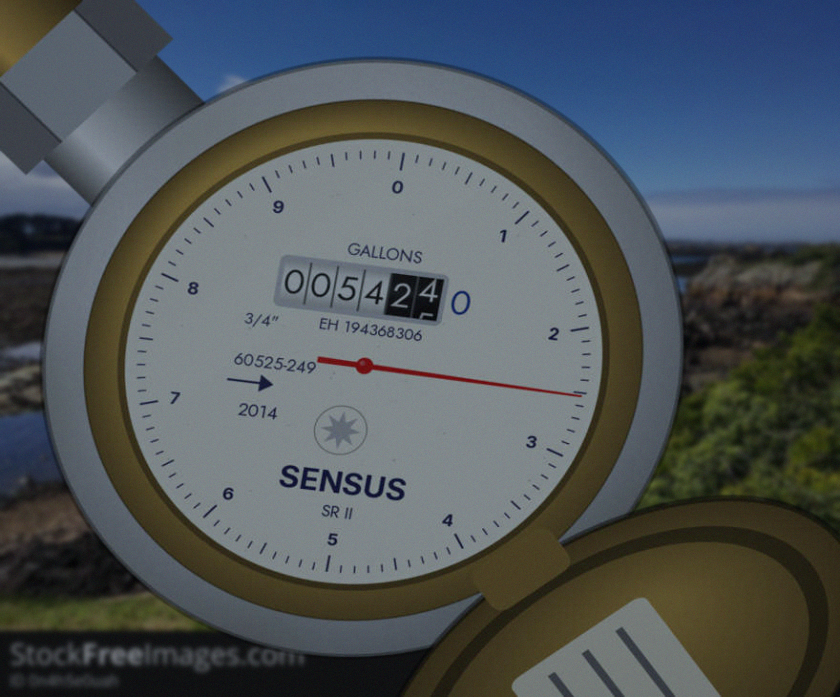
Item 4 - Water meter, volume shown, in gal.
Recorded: 54242.5 gal
